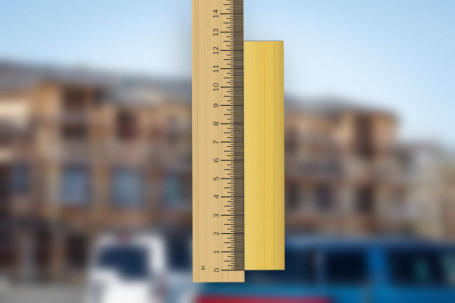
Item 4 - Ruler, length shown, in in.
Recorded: 12.5 in
